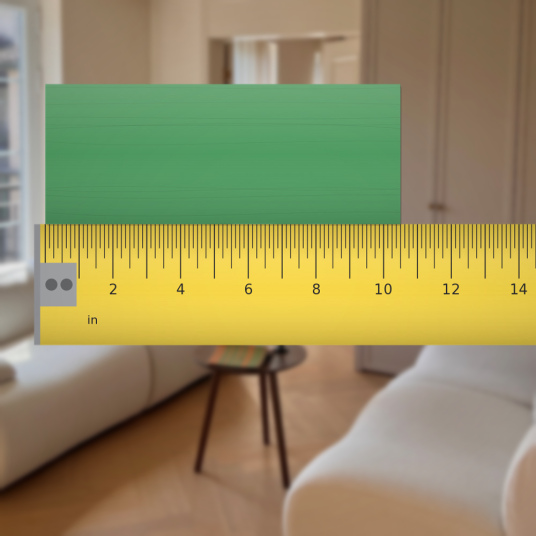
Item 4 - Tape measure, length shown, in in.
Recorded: 10.5 in
